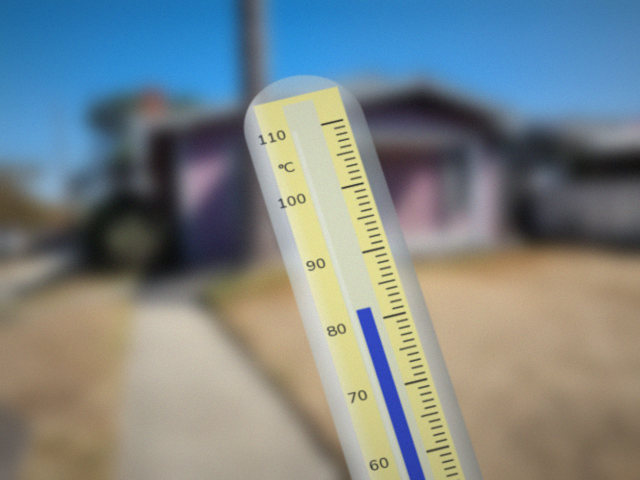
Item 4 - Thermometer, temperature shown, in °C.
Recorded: 82 °C
